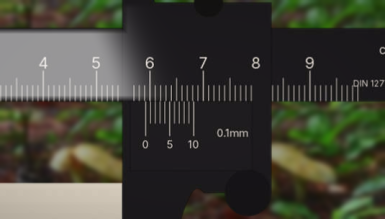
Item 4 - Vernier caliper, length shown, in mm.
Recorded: 59.2 mm
